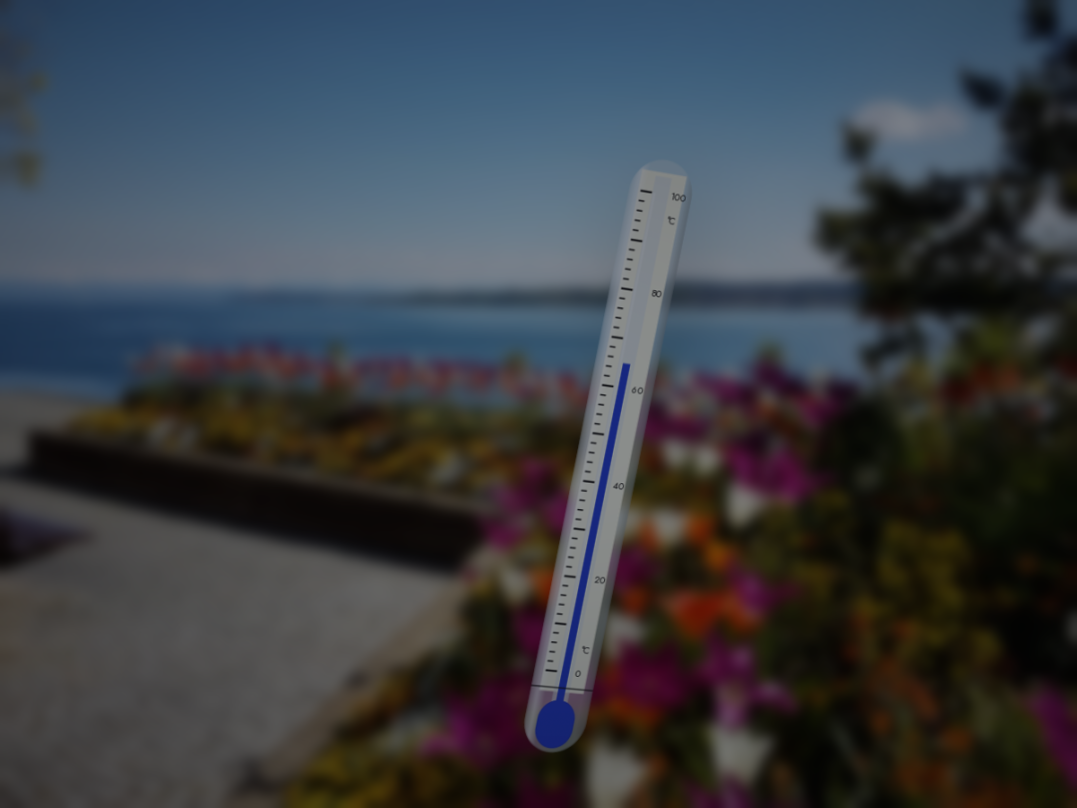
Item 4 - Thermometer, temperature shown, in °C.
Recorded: 65 °C
